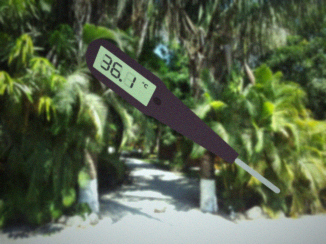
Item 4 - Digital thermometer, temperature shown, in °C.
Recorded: 36.1 °C
